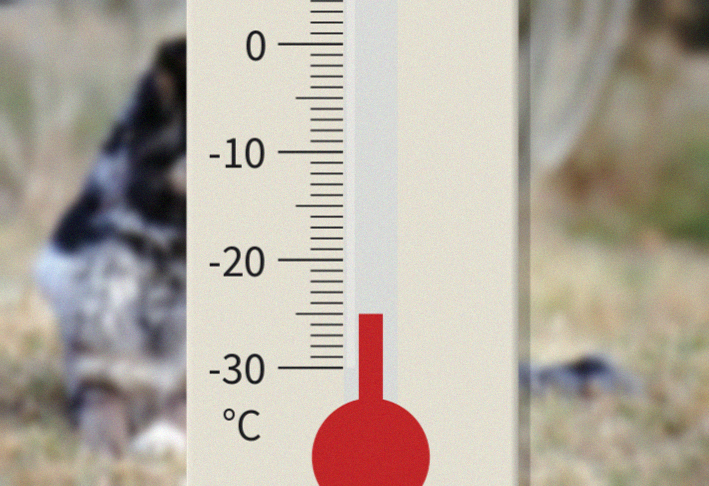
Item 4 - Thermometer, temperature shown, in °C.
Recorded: -25 °C
